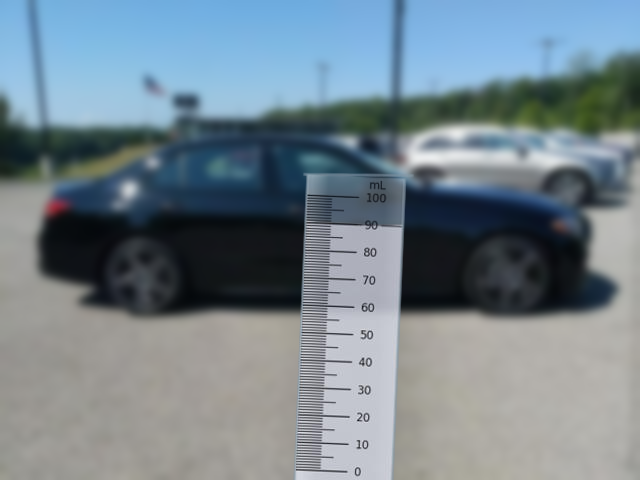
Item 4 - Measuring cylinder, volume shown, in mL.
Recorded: 90 mL
